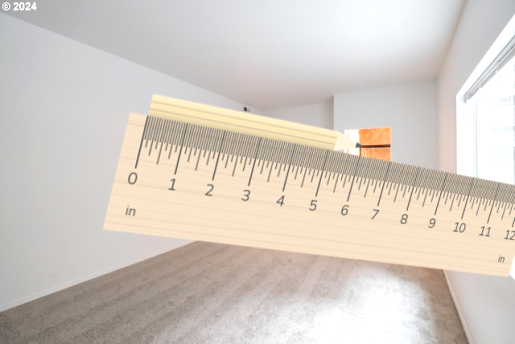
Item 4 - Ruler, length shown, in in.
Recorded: 6 in
